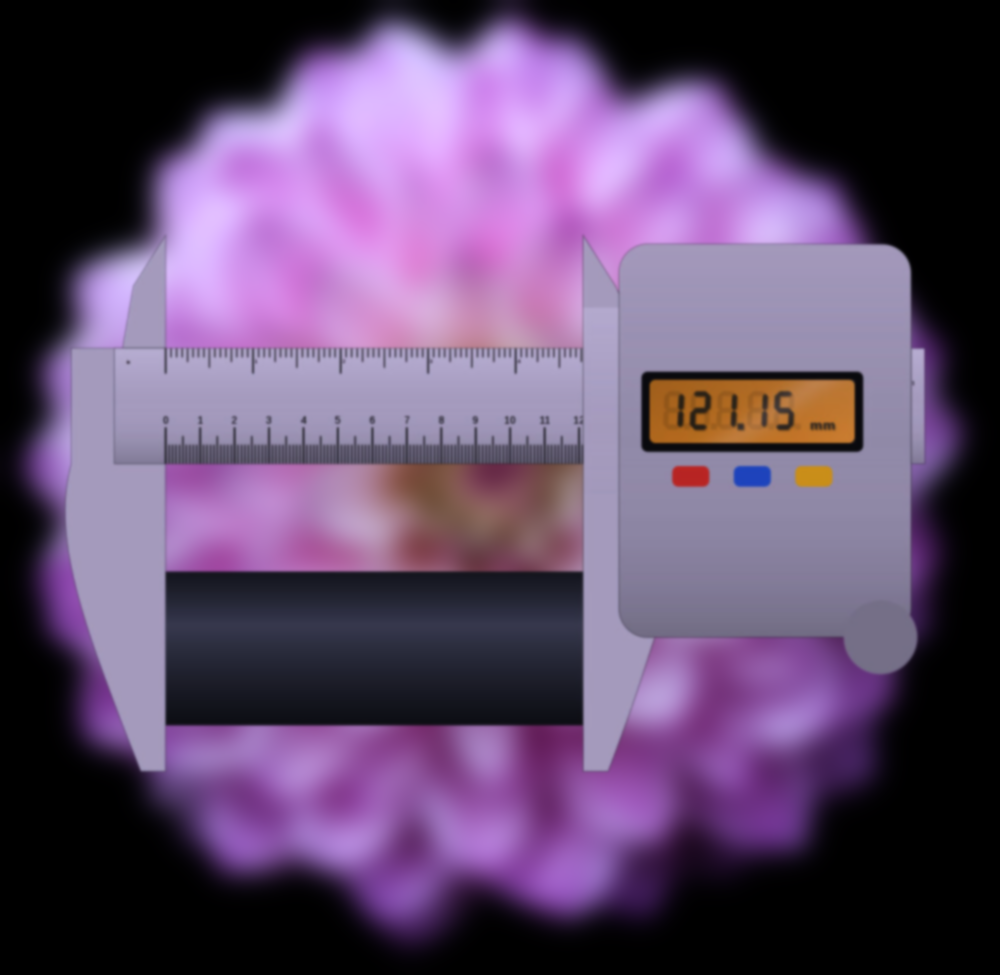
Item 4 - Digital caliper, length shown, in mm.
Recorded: 121.15 mm
